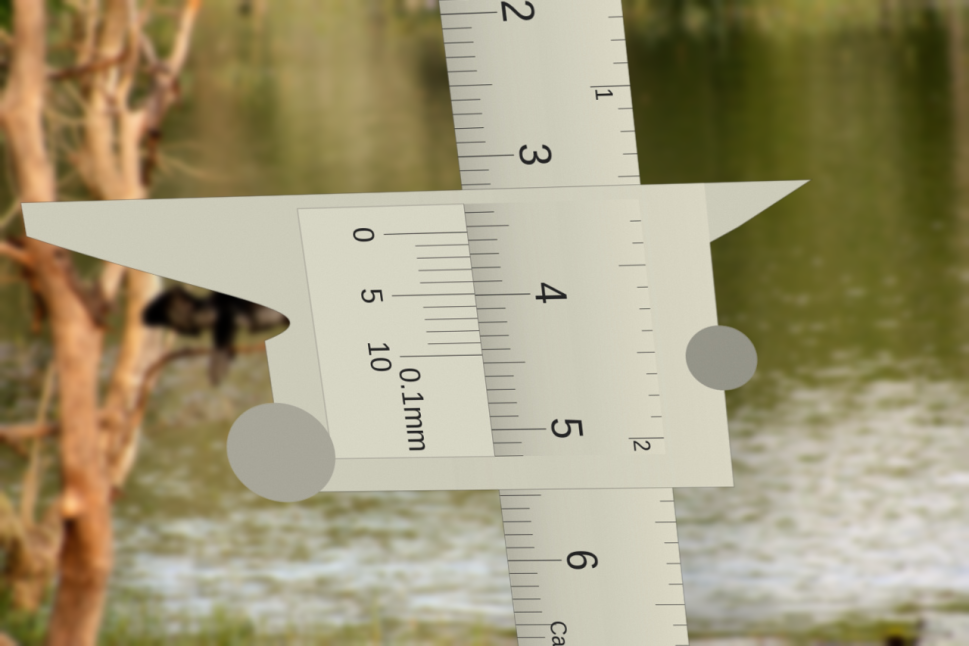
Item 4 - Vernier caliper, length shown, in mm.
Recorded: 35.4 mm
